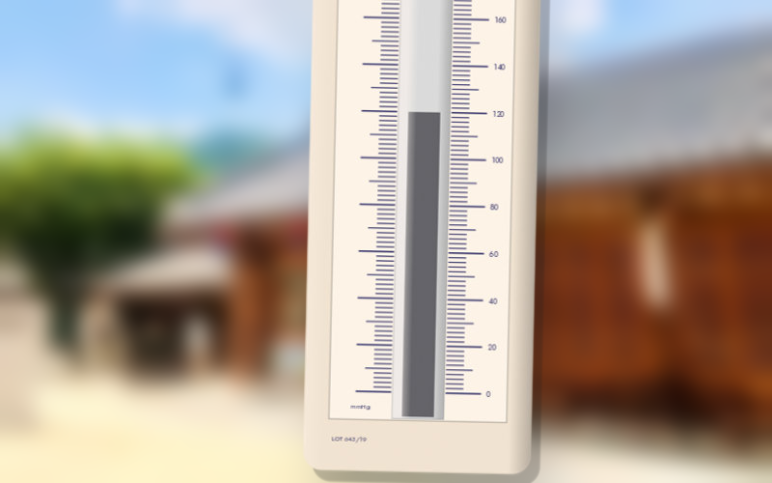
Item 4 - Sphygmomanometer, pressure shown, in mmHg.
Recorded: 120 mmHg
